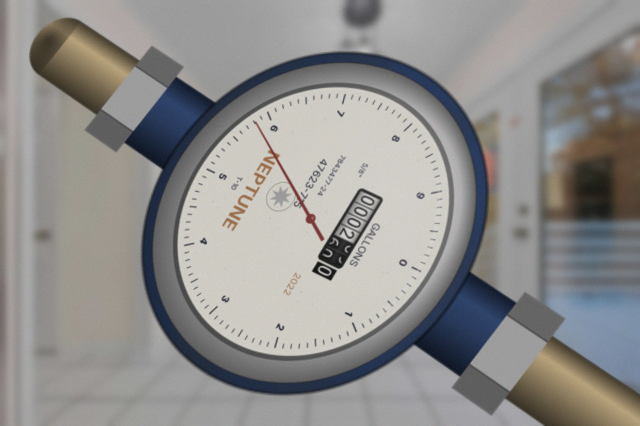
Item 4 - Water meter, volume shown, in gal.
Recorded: 2595.8 gal
